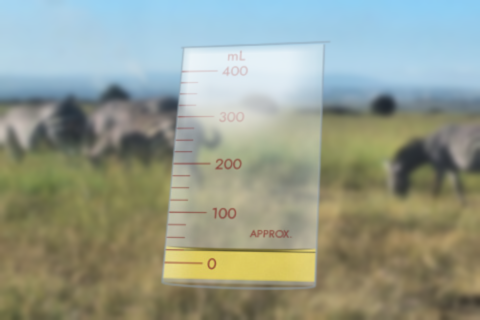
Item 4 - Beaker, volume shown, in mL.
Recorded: 25 mL
